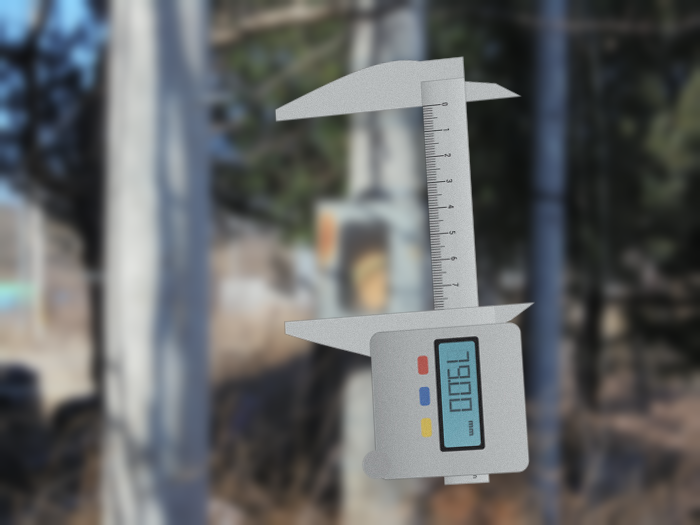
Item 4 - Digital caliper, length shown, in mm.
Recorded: 79.00 mm
